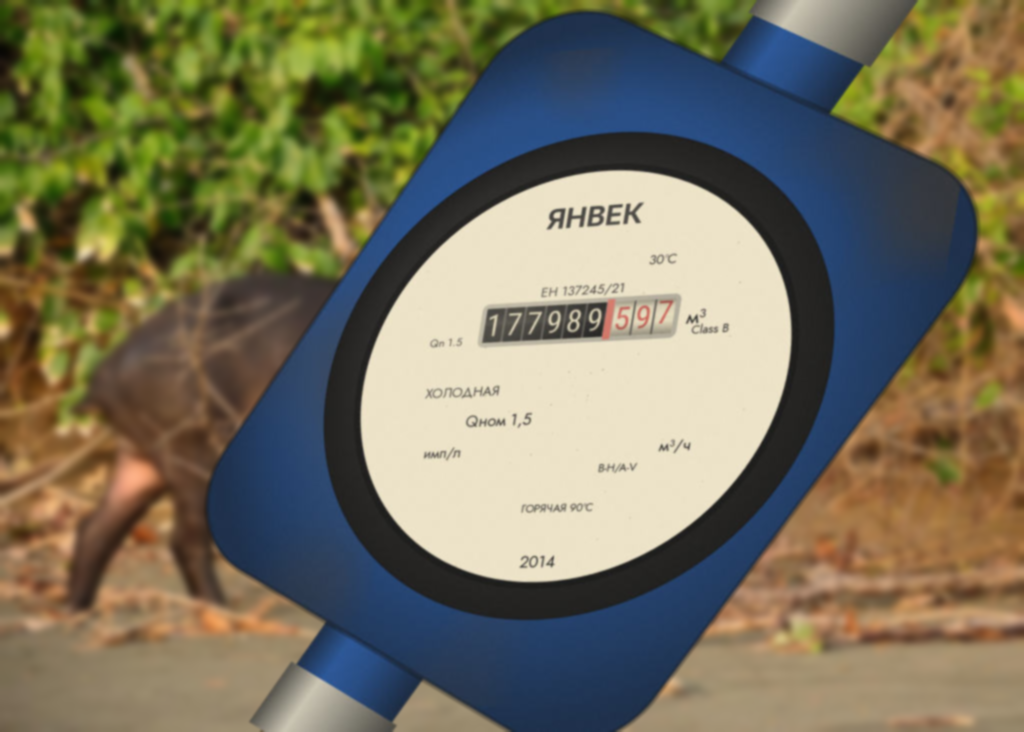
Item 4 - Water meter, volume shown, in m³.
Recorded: 177989.597 m³
